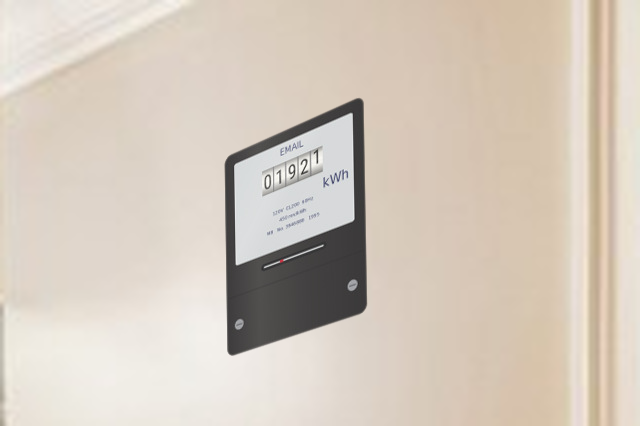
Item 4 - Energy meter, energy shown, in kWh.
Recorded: 1921 kWh
